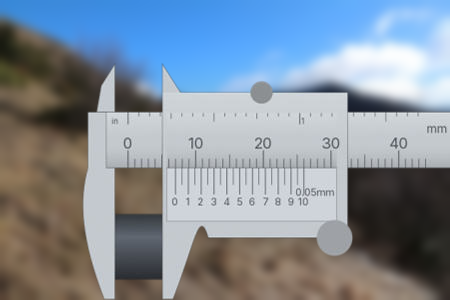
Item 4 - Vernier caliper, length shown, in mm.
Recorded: 7.0 mm
